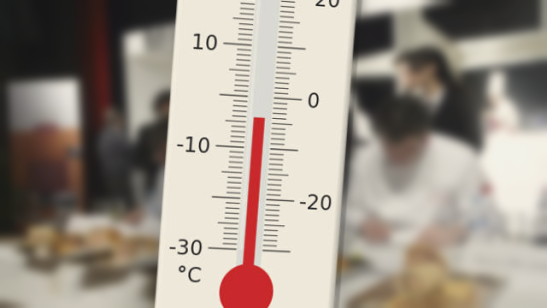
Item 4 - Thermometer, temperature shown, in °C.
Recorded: -4 °C
